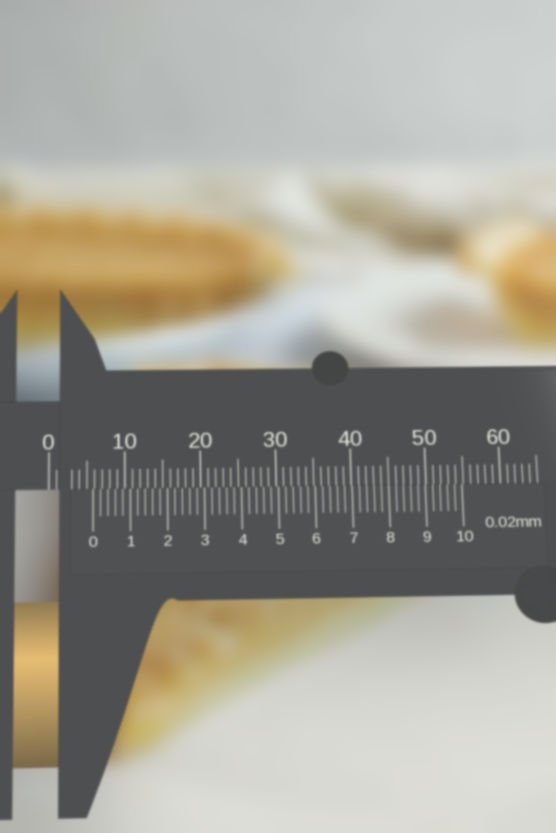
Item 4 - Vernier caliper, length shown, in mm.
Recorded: 5.8 mm
